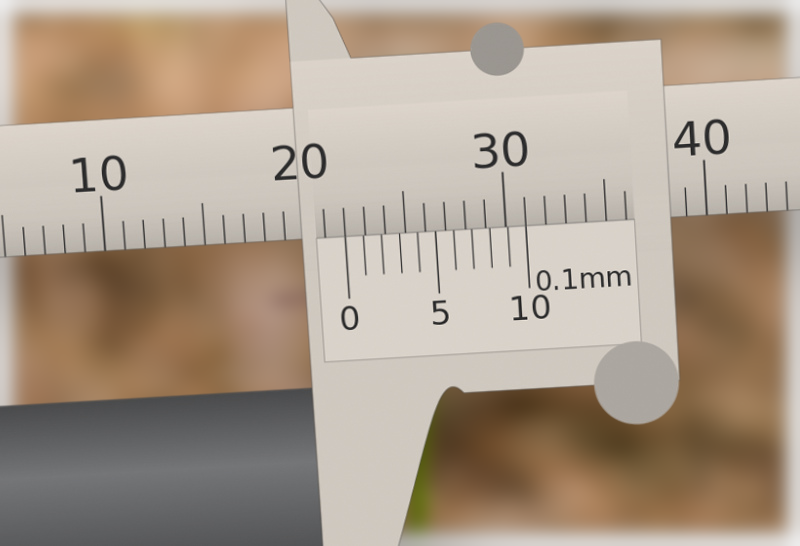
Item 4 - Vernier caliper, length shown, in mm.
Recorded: 22.0 mm
